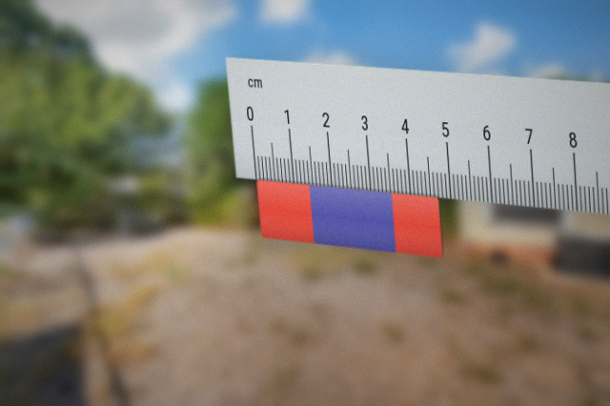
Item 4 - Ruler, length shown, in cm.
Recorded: 4.7 cm
